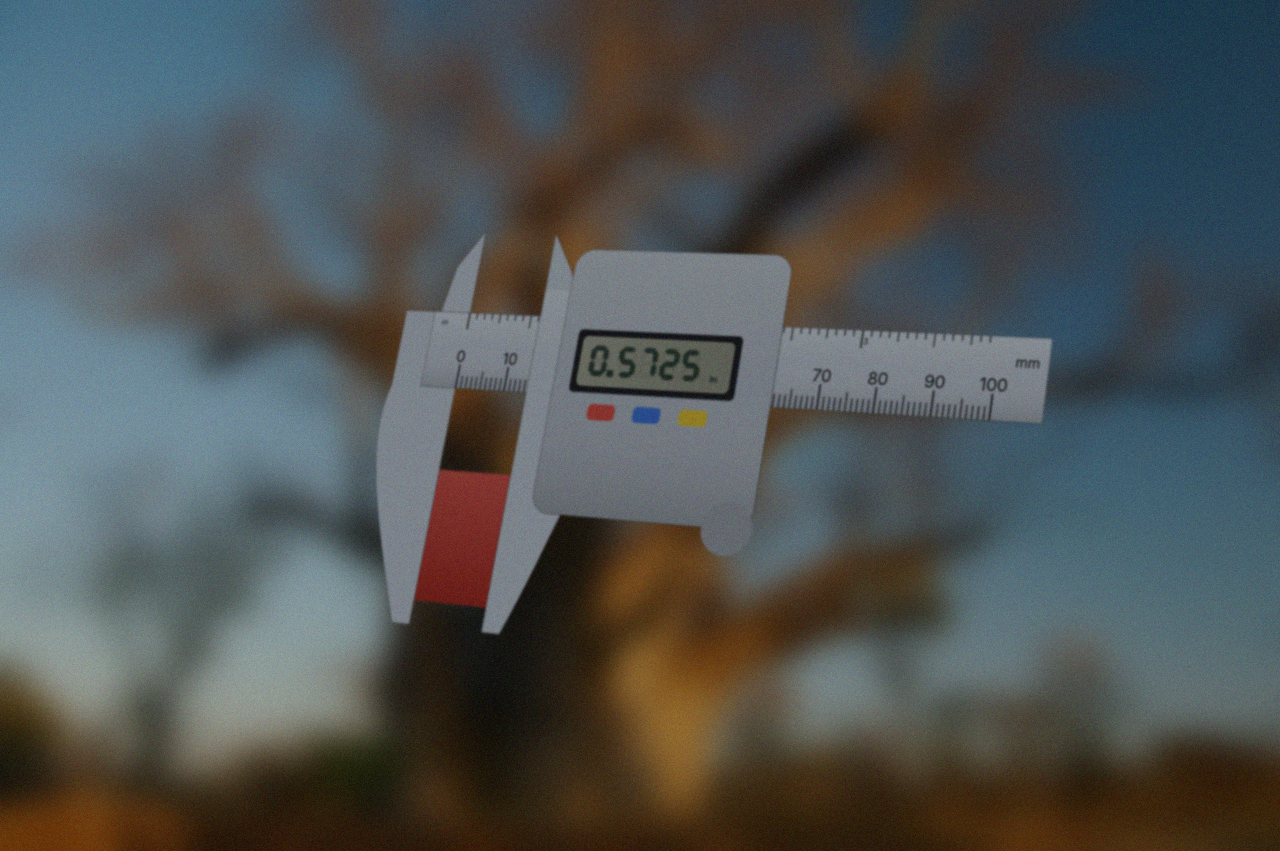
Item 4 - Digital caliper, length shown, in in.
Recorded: 0.5725 in
